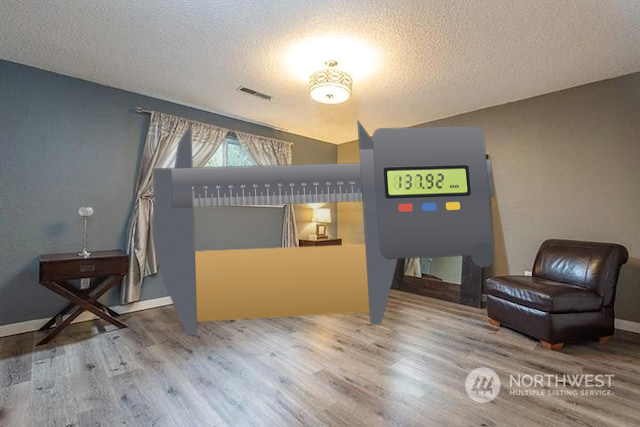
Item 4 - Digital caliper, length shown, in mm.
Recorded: 137.92 mm
